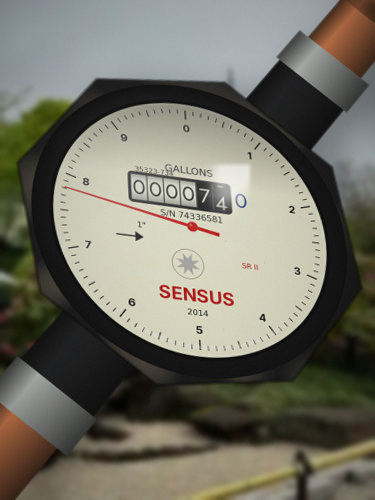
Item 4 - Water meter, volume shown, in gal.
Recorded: 737.8 gal
